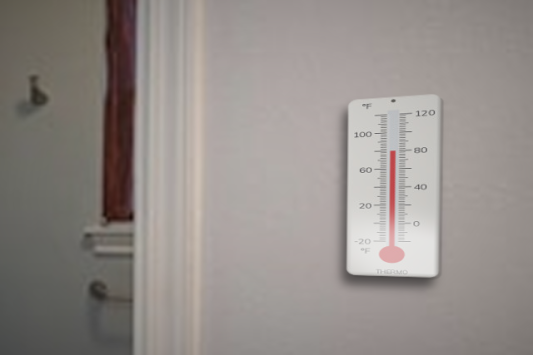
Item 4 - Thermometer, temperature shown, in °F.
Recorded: 80 °F
